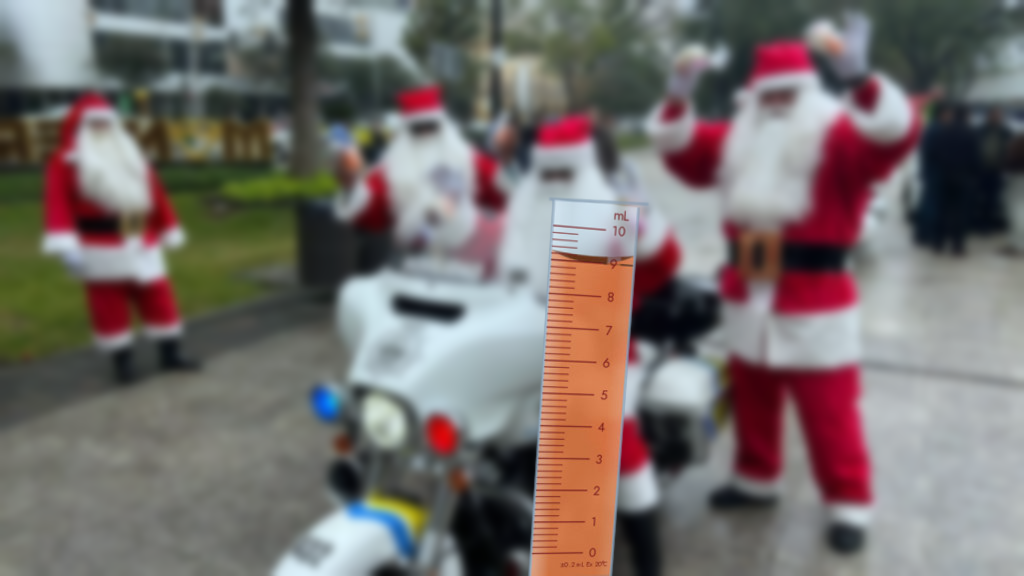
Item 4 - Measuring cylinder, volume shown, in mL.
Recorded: 9 mL
